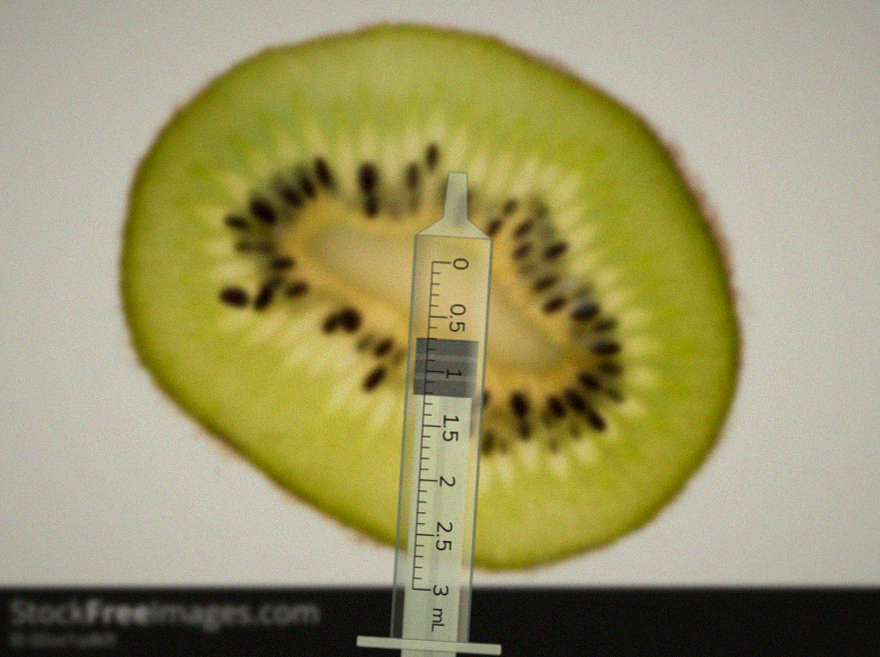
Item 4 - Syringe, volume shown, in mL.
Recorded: 0.7 mL
